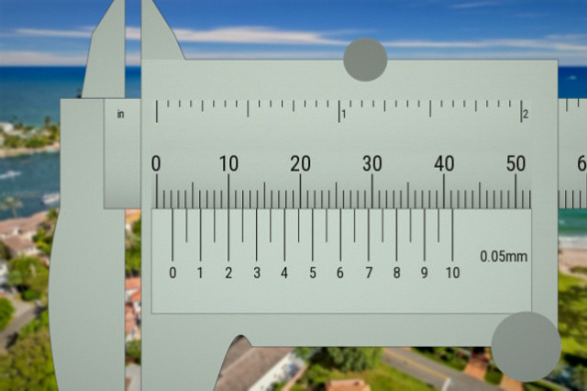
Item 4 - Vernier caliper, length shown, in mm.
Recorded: 2.2 mm
